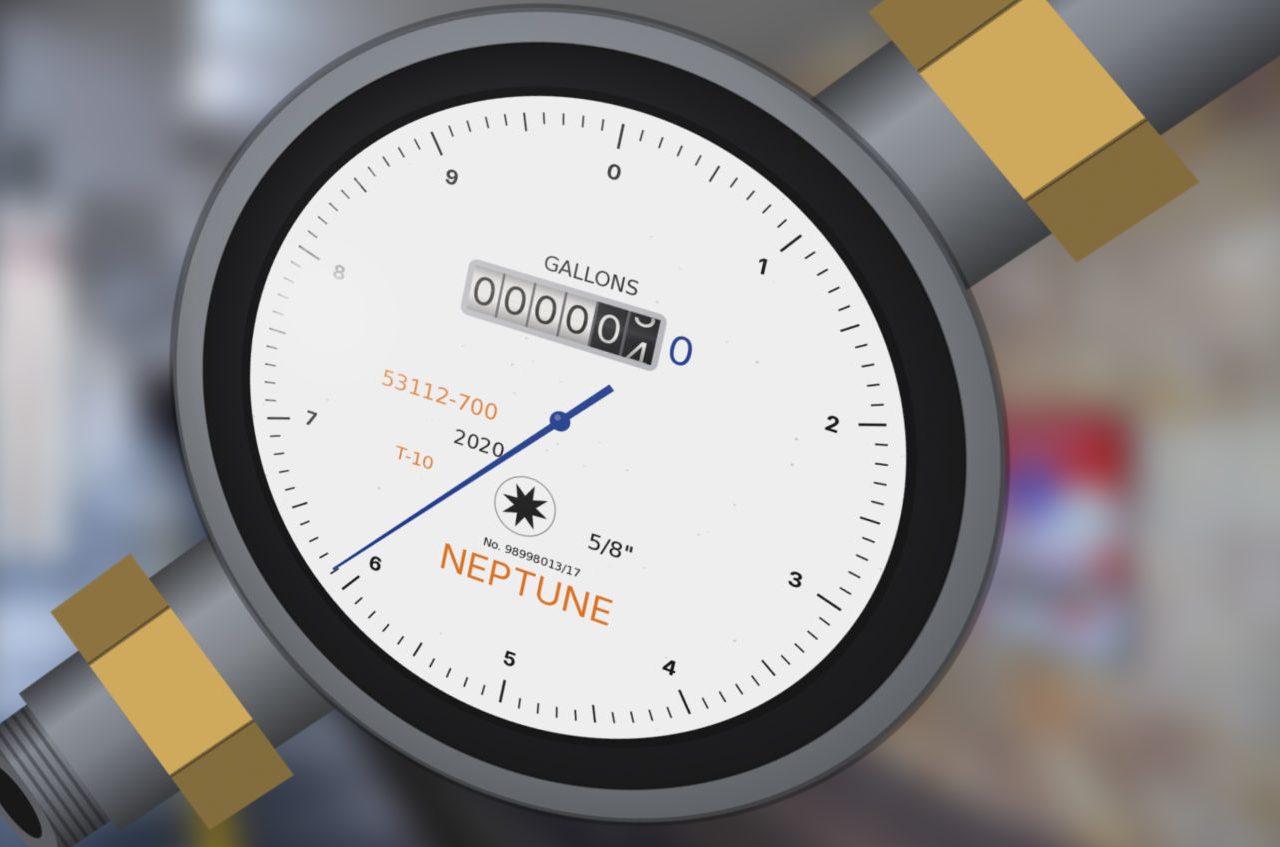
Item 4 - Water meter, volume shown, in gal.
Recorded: 36.1 gal
